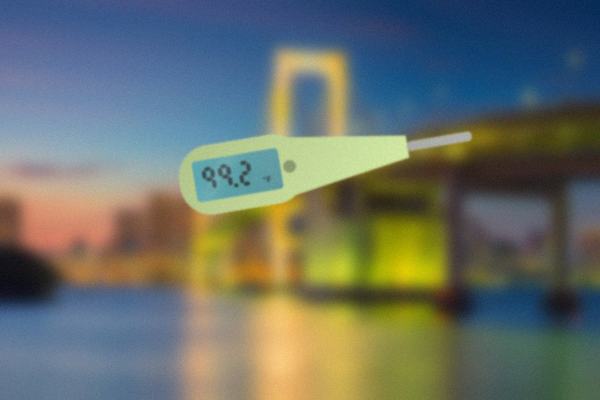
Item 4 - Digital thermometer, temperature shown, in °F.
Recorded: 99.2 °F
